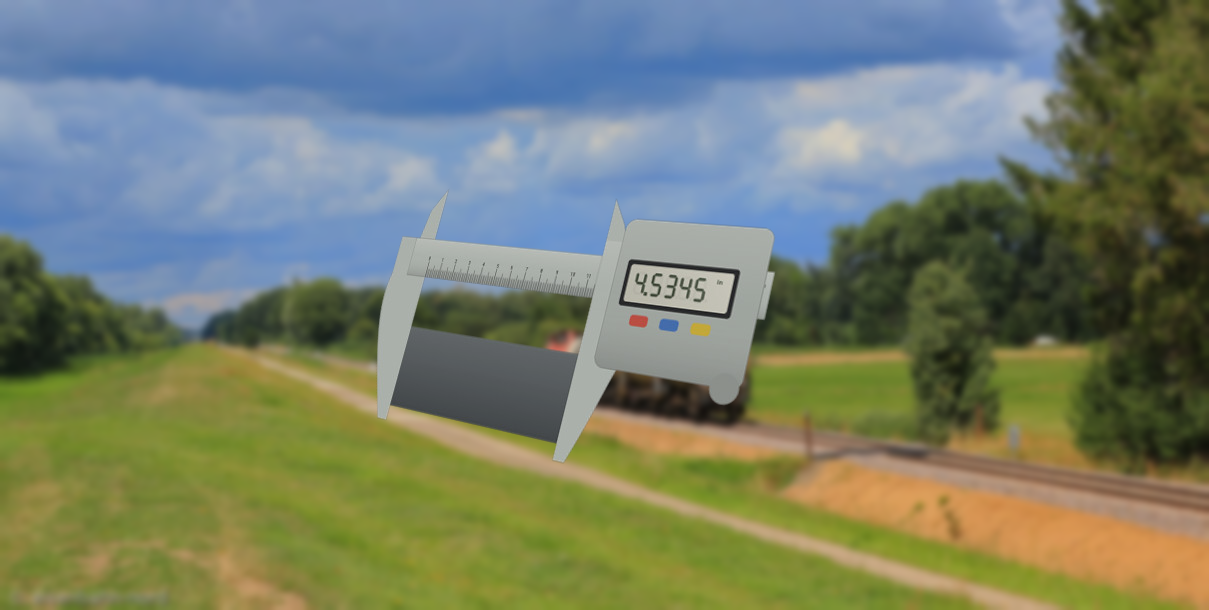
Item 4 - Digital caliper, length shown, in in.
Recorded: 4.5345 in
